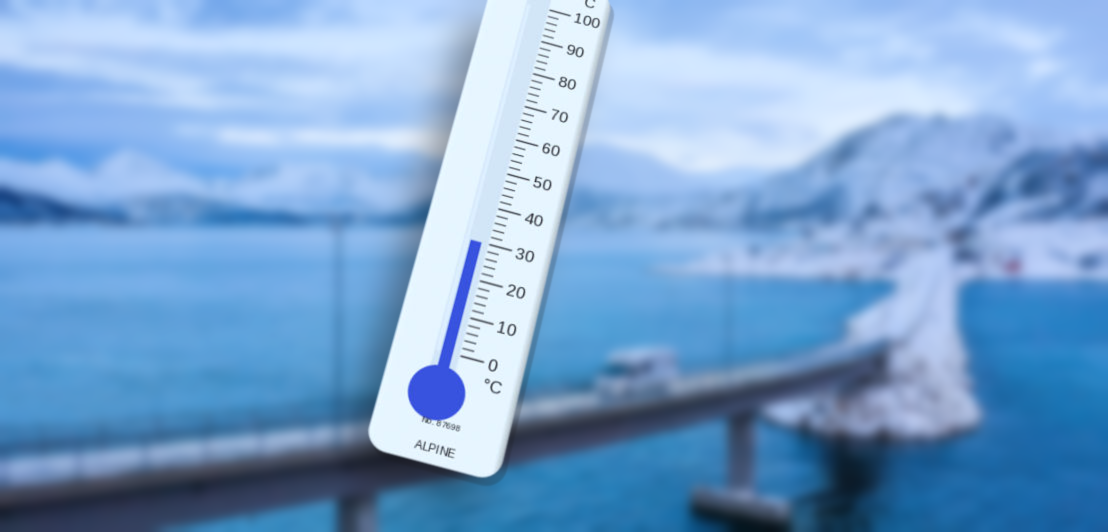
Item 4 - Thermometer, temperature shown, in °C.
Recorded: 30 °C
